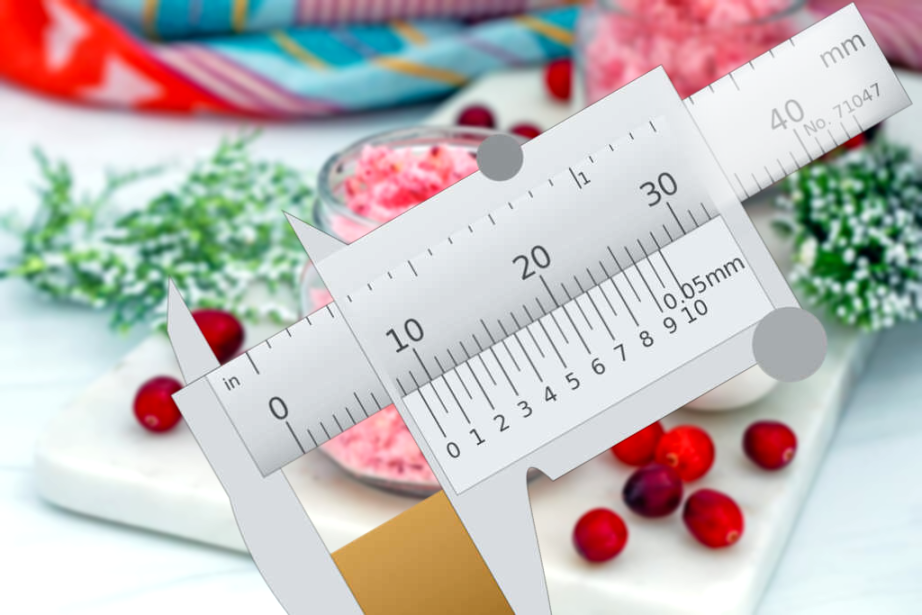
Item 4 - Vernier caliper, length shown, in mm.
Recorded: 8.9 mm
